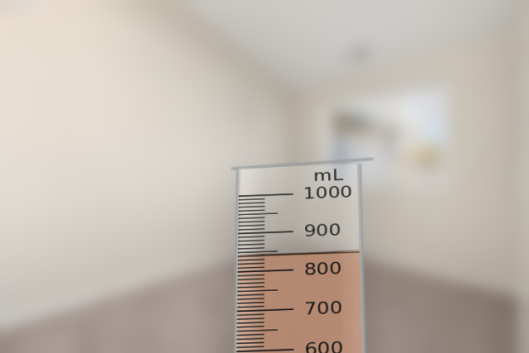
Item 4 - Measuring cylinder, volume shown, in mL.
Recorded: 840 mL
